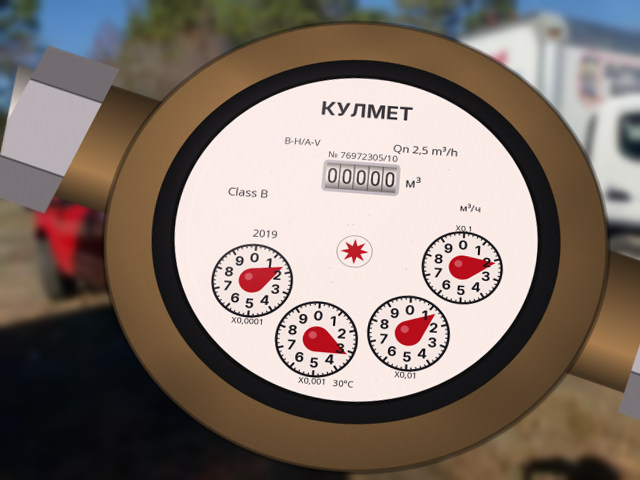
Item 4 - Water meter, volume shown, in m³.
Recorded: 0.2131 m³
